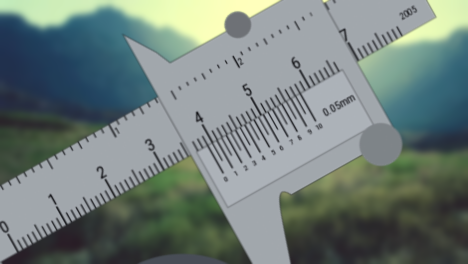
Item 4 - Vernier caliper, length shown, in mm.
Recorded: 39.0 mm
